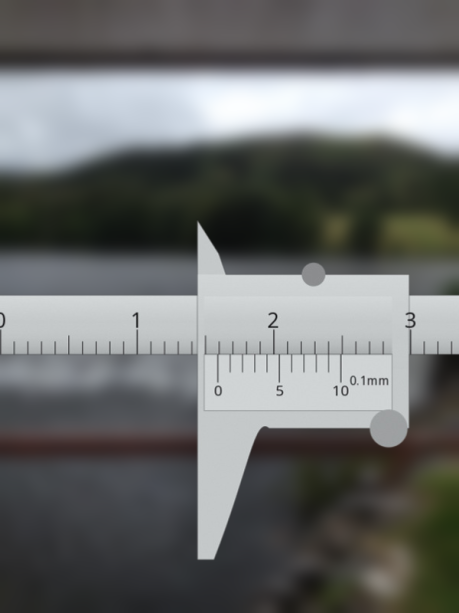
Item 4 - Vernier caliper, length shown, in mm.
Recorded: 15.9 mm
